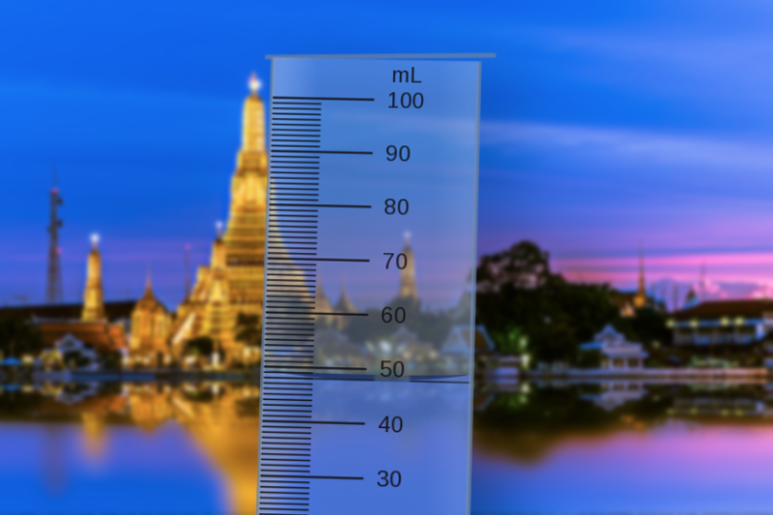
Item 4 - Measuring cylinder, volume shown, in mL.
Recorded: 48 mL
